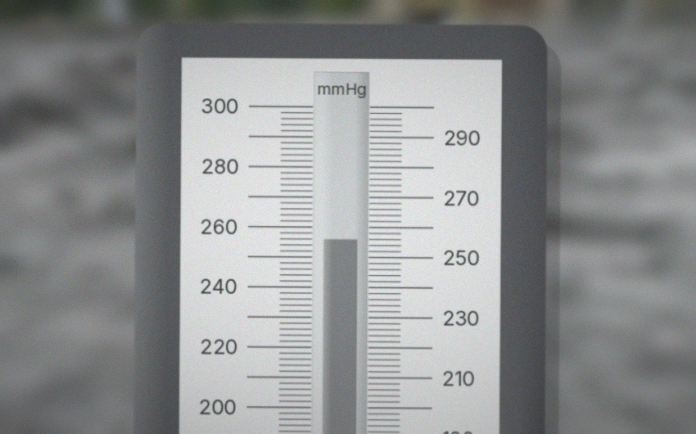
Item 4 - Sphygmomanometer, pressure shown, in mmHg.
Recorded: 256 mmHg
